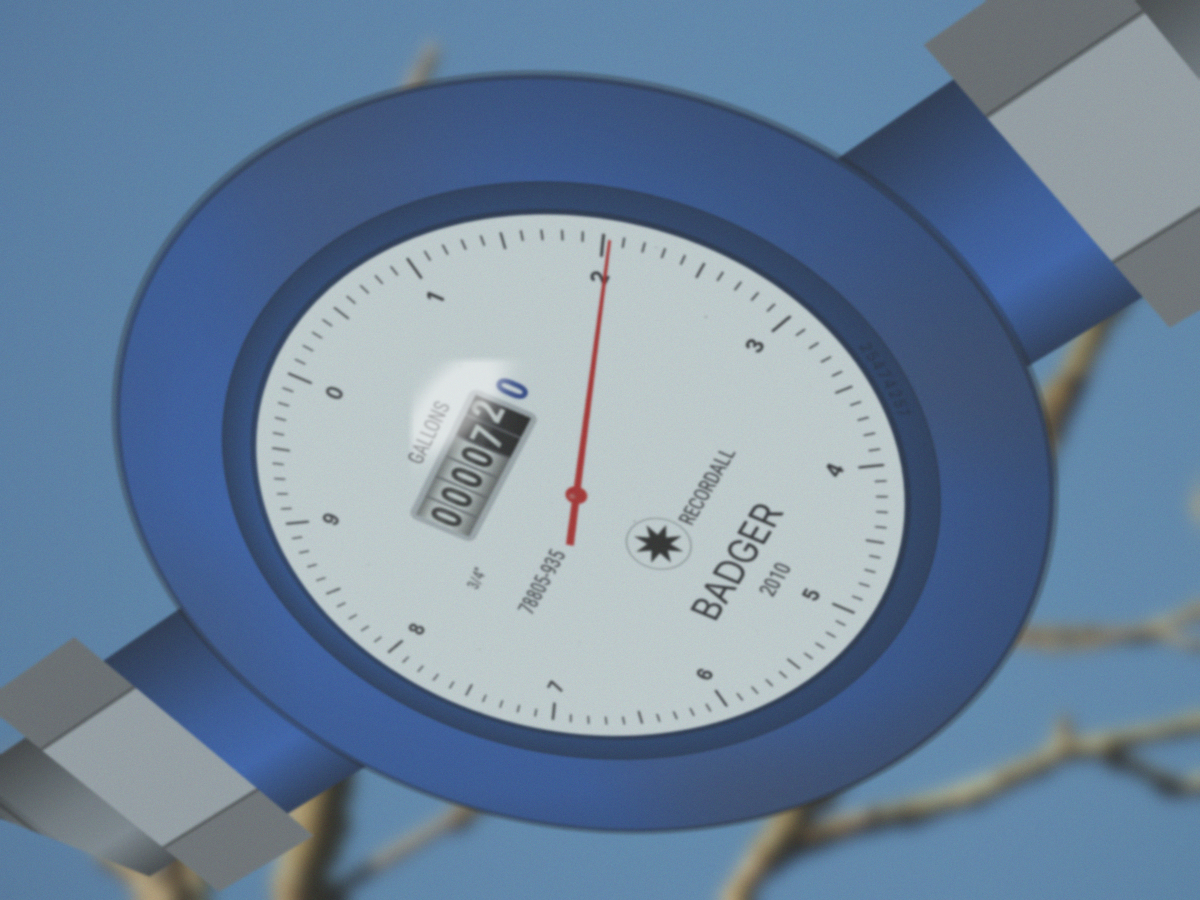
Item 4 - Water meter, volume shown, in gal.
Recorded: 722.0 gal
